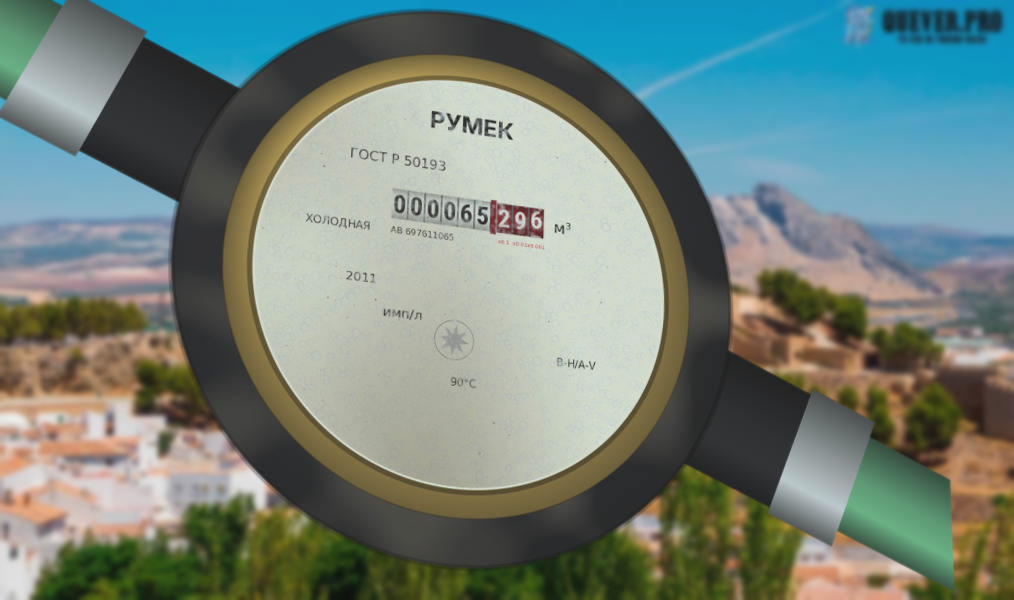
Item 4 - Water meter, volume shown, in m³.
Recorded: 65.296 m³
